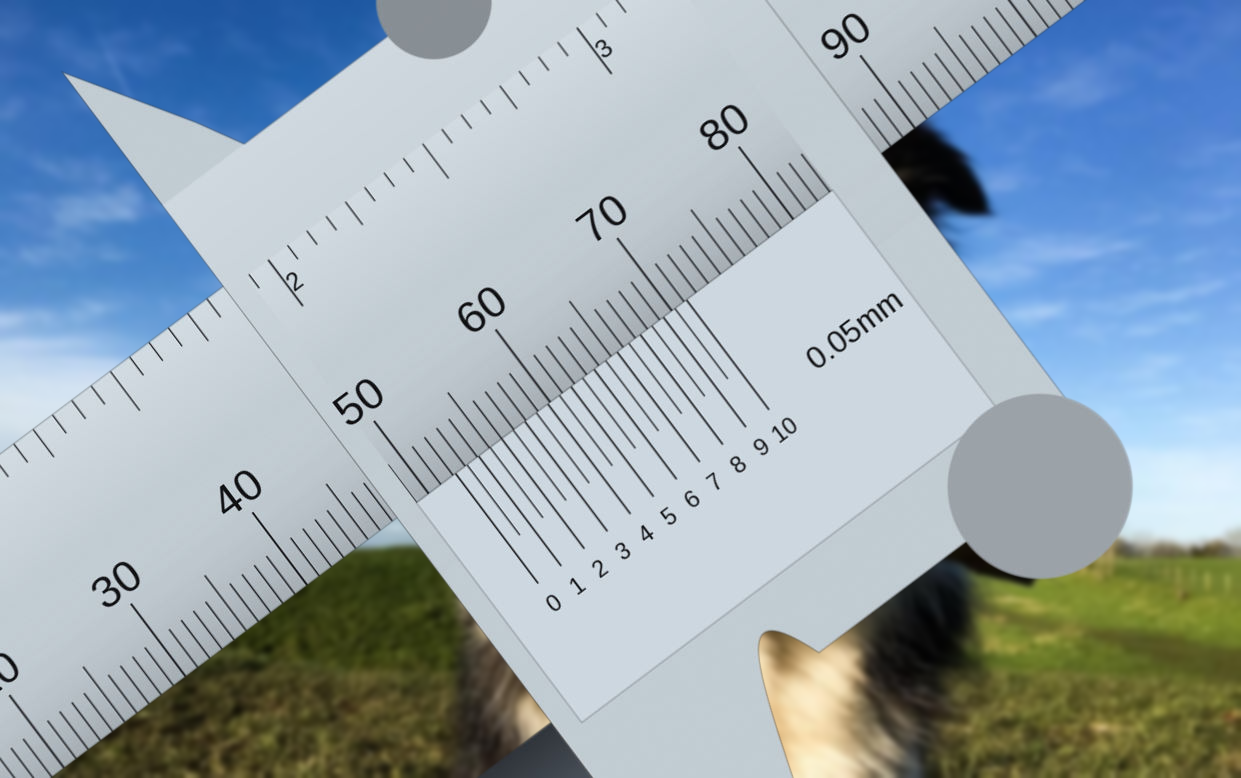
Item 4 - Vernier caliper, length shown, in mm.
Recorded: 52.2 mm
